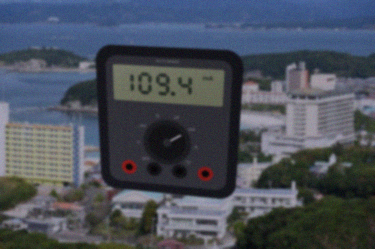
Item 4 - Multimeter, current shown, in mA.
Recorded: 109.4 mA
